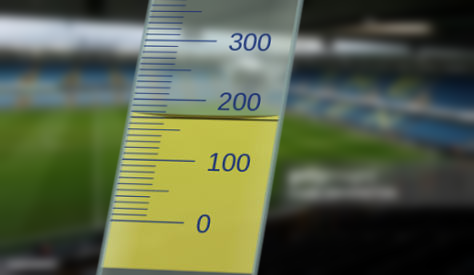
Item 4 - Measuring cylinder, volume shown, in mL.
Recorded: 170 mL
